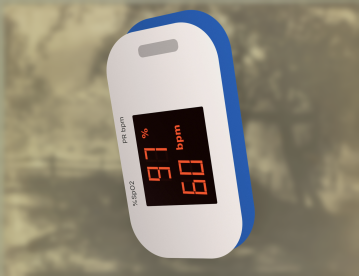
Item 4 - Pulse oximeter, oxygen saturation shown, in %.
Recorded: 97 %
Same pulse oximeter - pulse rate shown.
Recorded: 60 bpm
